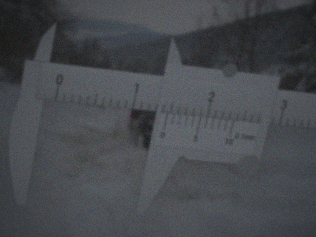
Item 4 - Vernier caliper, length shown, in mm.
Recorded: 14.6 mm
